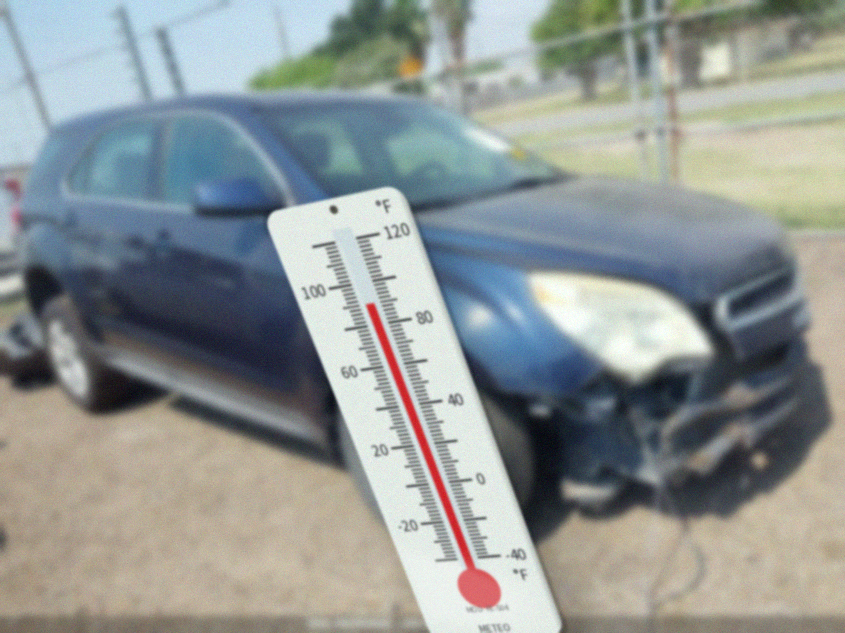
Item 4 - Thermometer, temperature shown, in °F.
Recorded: 90 °F
